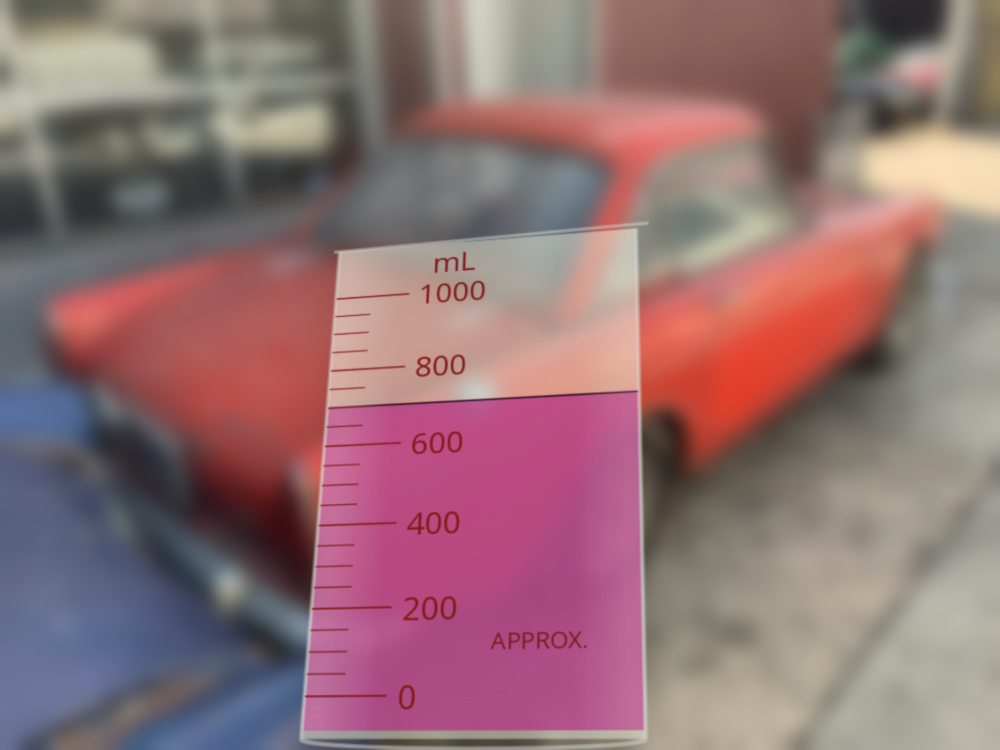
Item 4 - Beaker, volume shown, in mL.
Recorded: 700 mL
